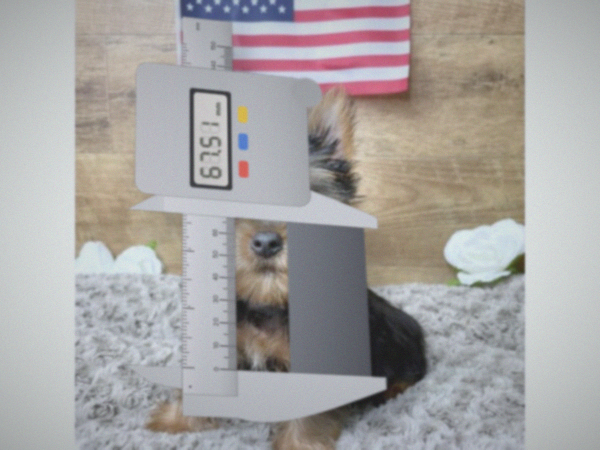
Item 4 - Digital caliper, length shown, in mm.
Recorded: 67.51 mm
